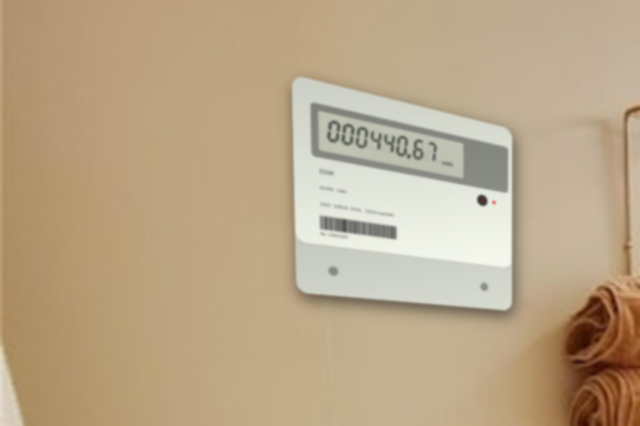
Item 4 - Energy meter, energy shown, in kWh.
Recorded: 440.67 kWh
